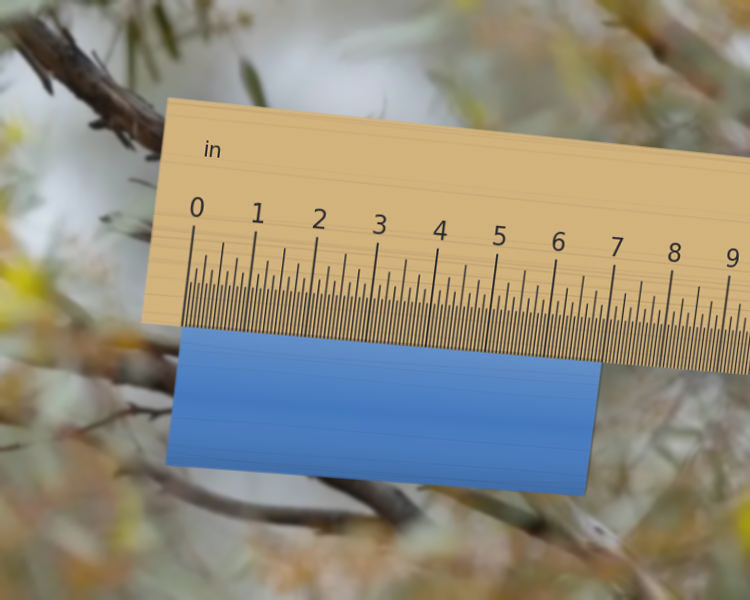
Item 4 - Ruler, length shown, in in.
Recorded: 7 in
